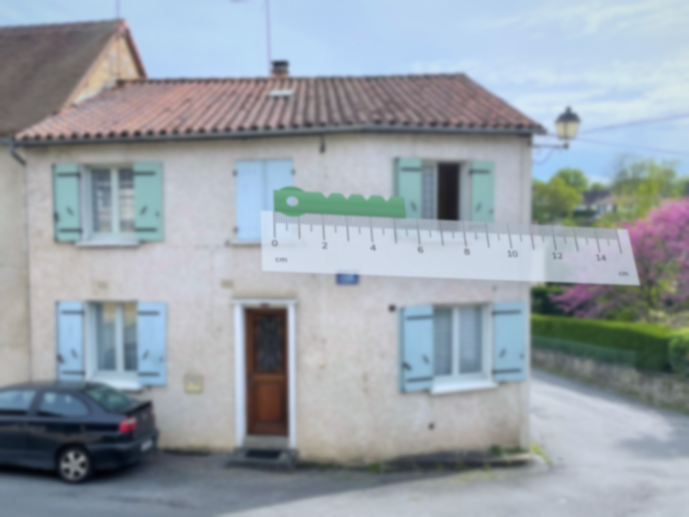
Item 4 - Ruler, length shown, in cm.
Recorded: 5.5 cm
